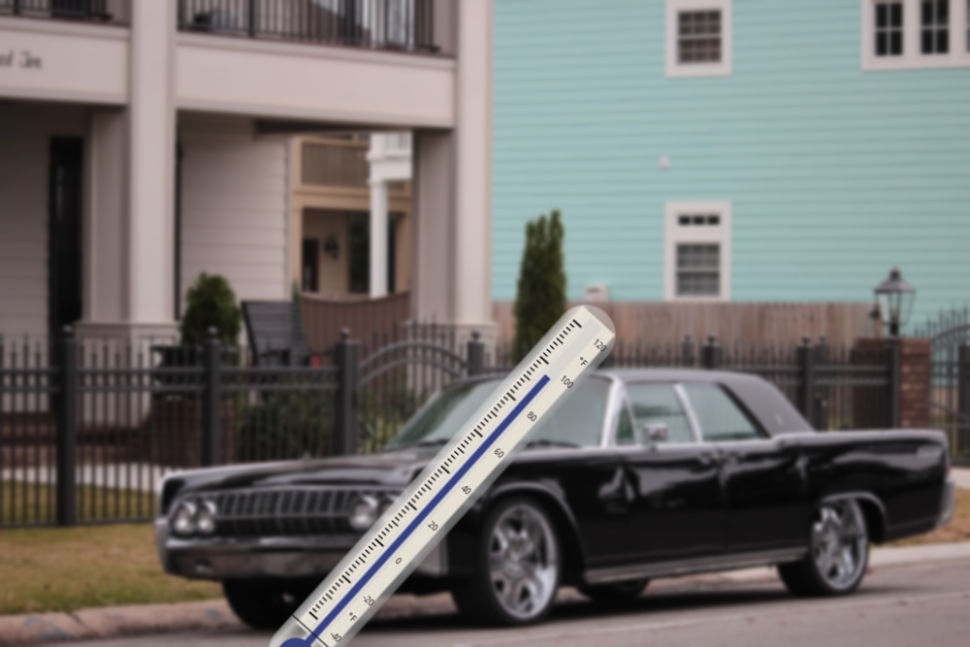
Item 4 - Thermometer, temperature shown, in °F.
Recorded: 96 °F
